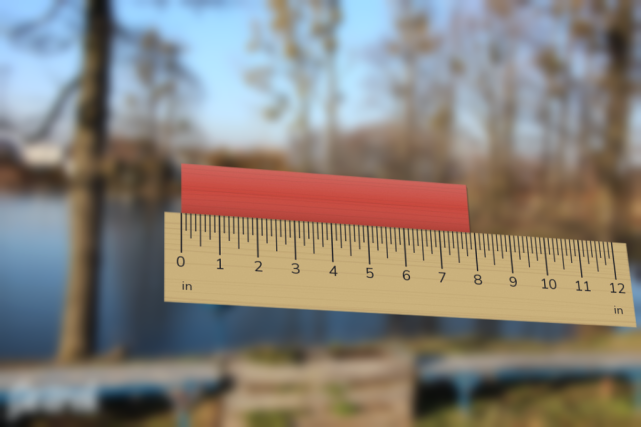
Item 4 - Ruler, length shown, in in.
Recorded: 7.875 in
